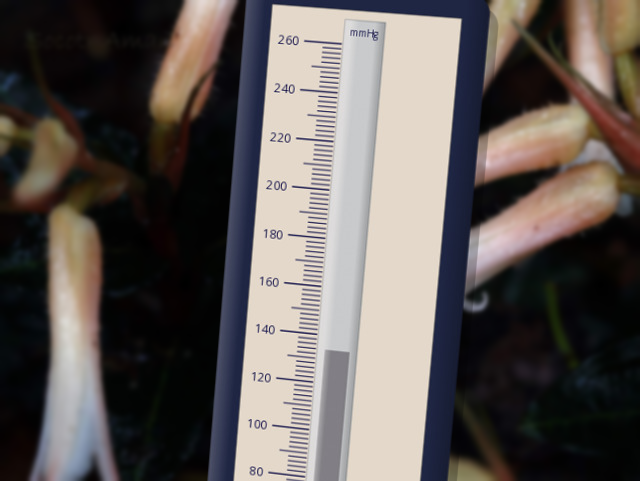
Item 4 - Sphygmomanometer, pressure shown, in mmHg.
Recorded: 134 mmHg
